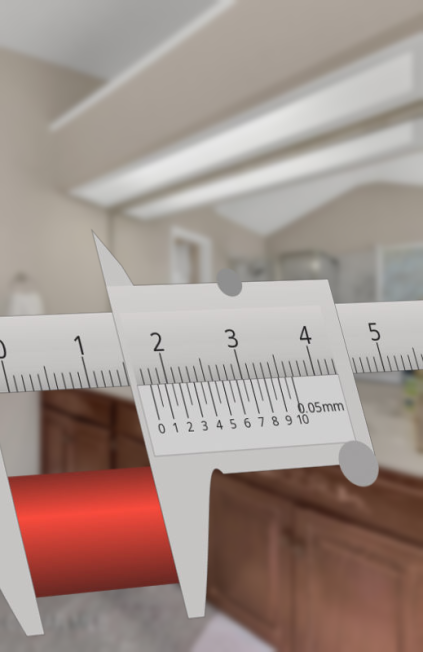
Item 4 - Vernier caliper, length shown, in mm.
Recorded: 17.8 mm
